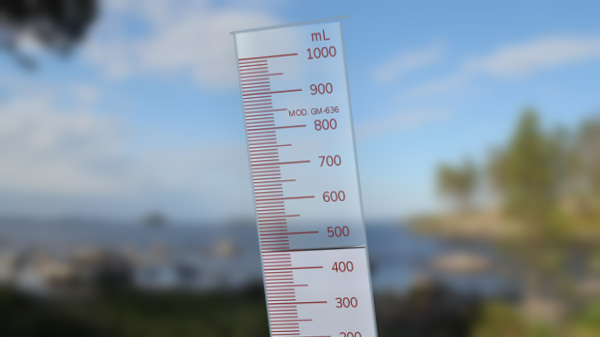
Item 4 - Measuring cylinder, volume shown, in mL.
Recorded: 450 mL
